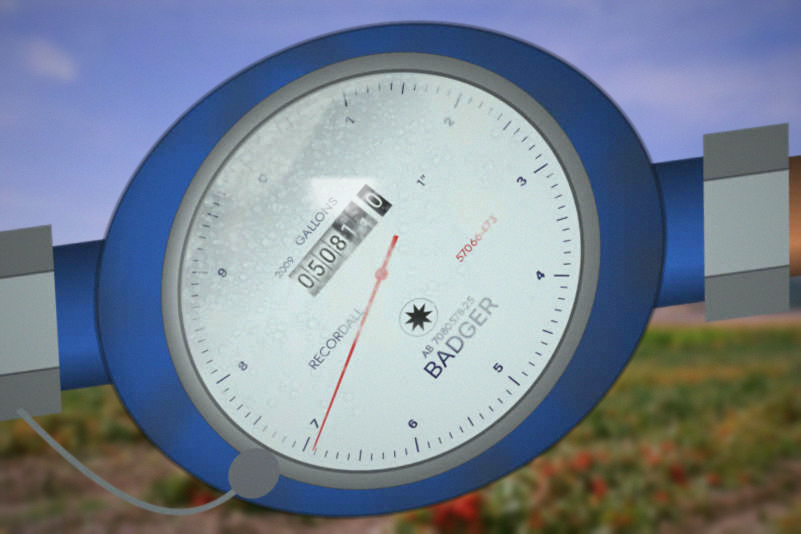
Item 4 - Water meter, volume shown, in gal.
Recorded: 508106.9 gal
